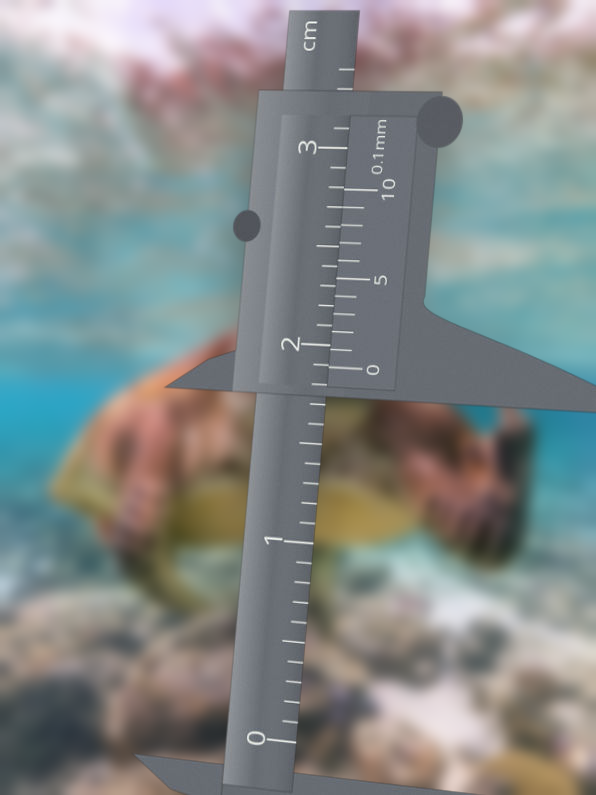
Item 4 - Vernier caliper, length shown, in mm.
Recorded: 18.9 mm
